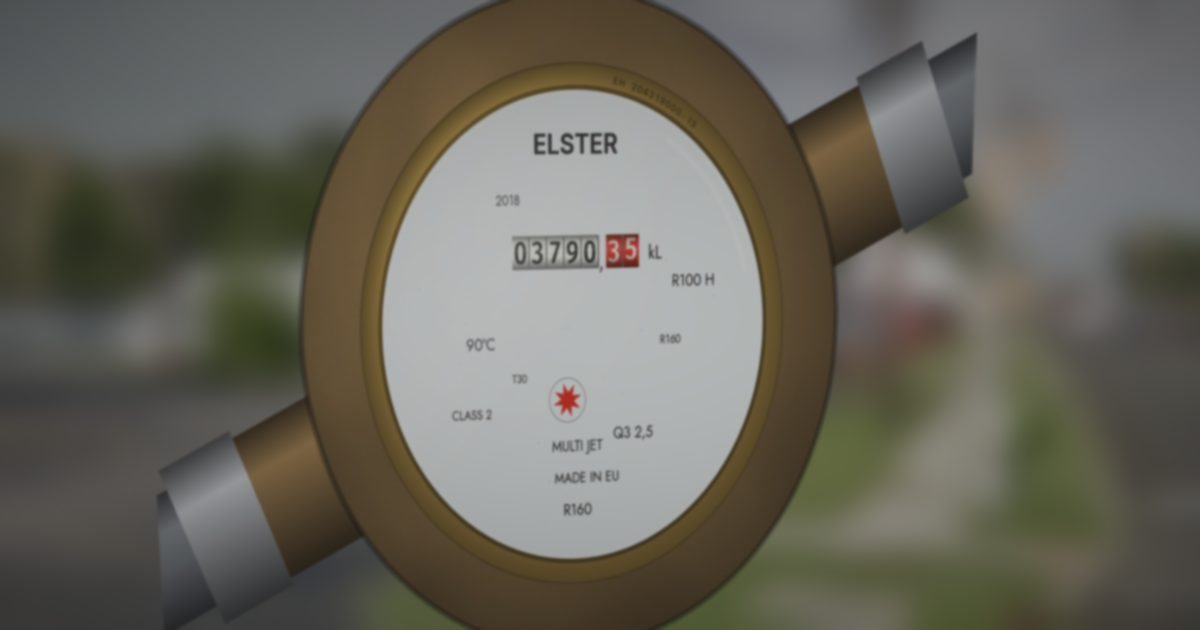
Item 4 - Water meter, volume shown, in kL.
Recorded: 3790.35 kL
